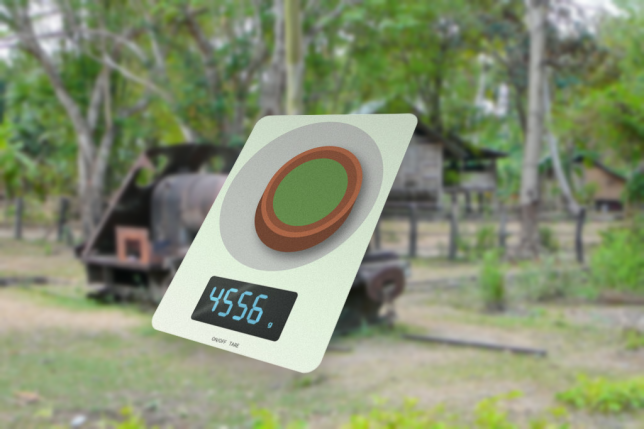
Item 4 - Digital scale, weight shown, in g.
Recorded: 4556 g
